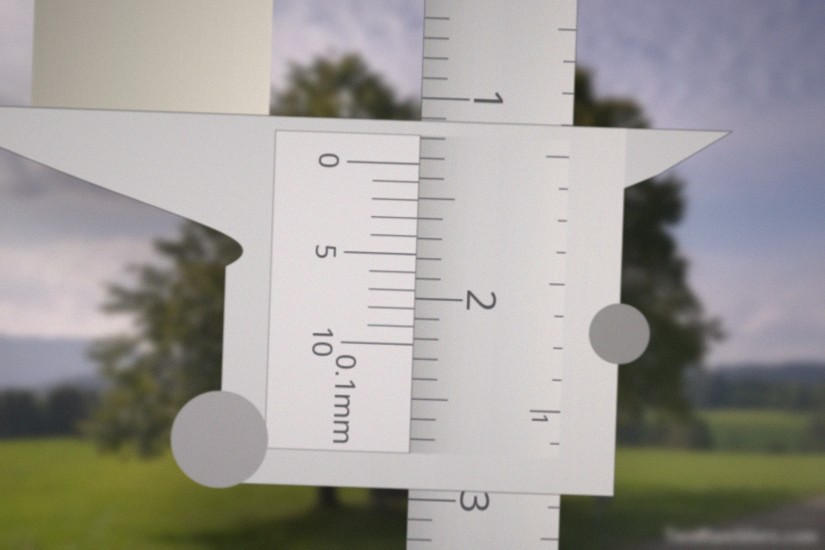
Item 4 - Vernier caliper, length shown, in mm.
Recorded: 13.3 mm
